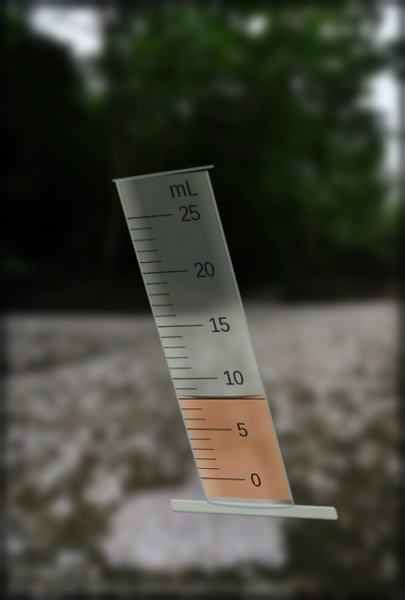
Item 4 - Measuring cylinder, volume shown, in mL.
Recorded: 8 mL
